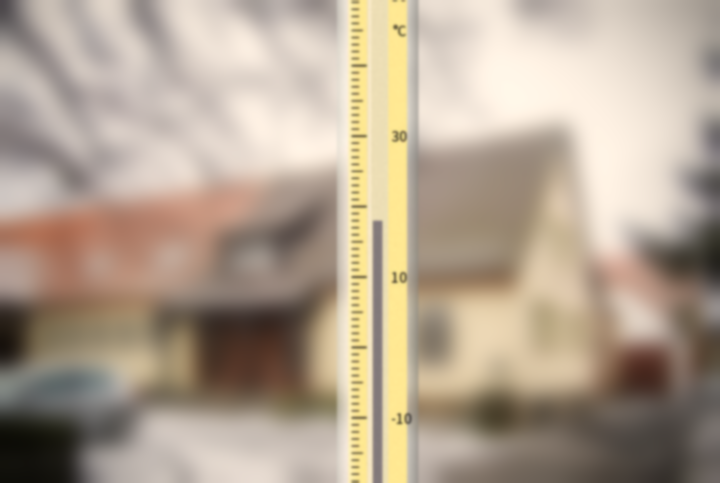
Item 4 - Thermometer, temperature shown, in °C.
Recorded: 18 °C
